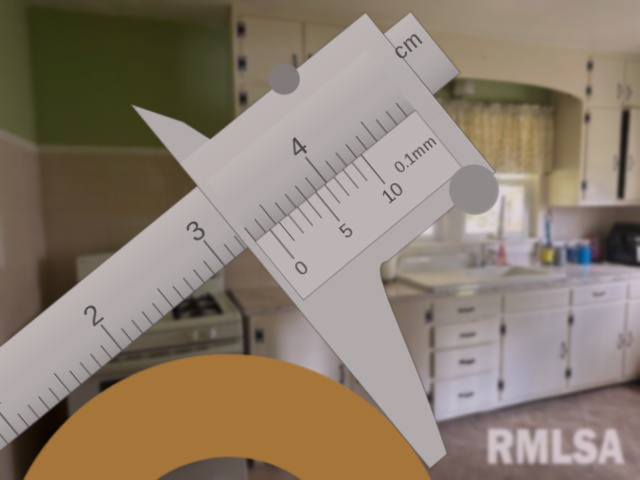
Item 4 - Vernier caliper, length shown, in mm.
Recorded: 34.4 mm
